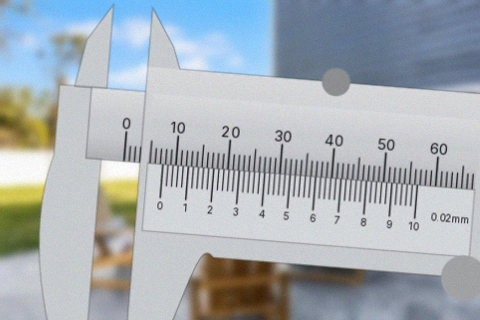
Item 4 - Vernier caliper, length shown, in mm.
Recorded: 7.5 mm
